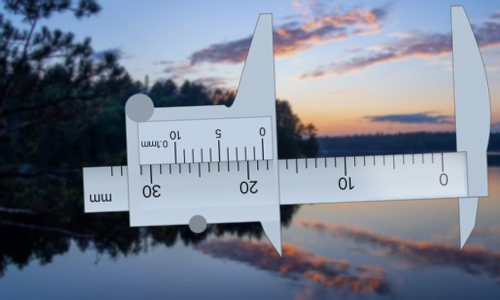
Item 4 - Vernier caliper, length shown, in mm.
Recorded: 18.4 mm
